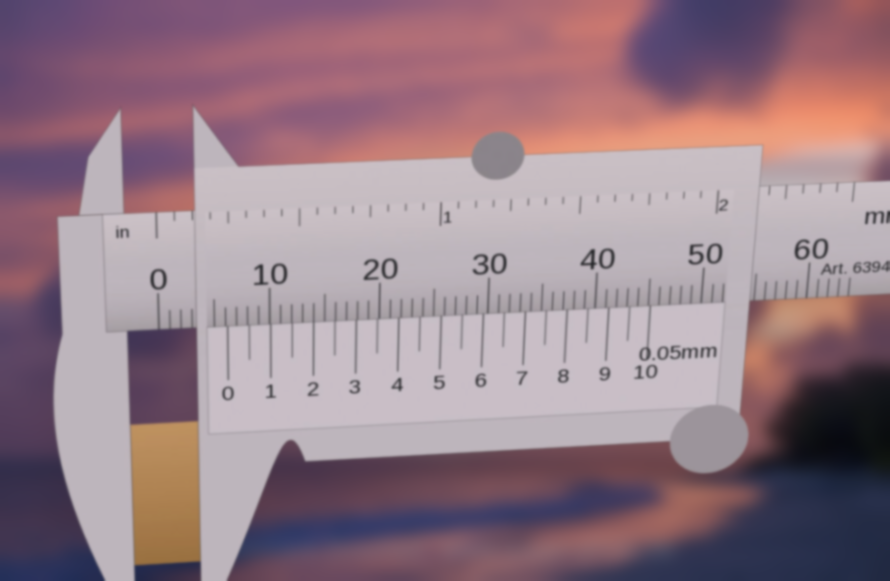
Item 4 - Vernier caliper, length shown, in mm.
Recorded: 6.2 mm
